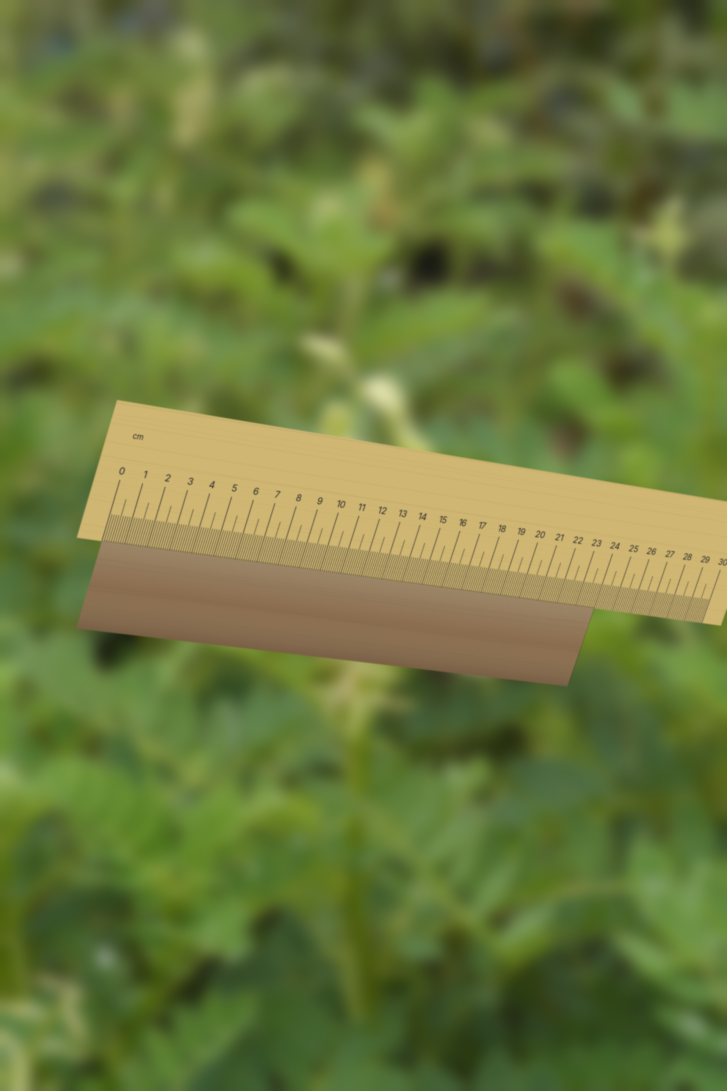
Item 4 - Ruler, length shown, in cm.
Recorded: 24 cm
